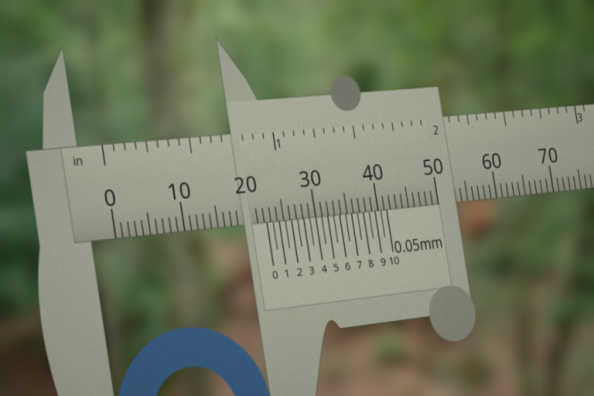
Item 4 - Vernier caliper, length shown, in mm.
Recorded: 22.4 mm
